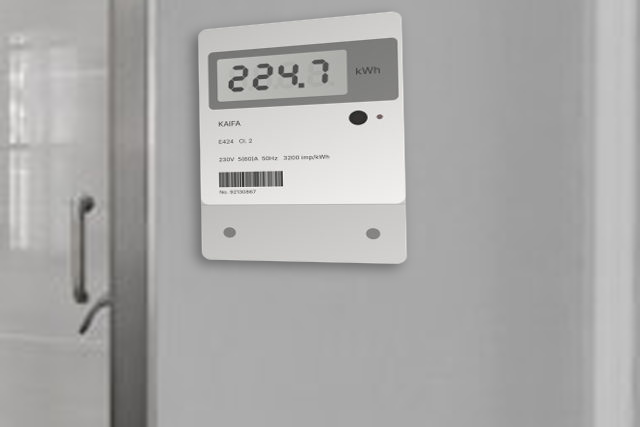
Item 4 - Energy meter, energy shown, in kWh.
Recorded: 224.7 kWh
